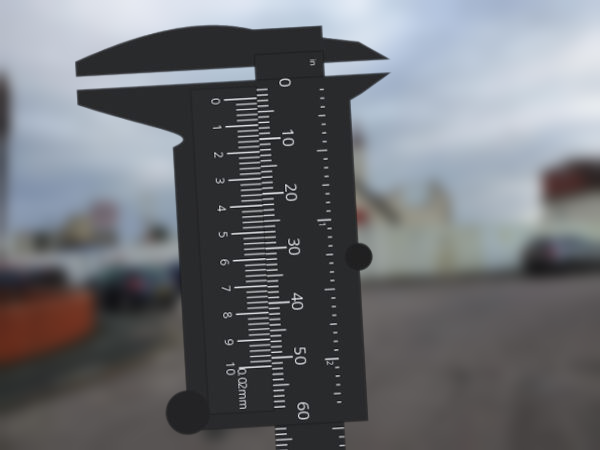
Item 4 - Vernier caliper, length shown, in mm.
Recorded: 2.5 mm
